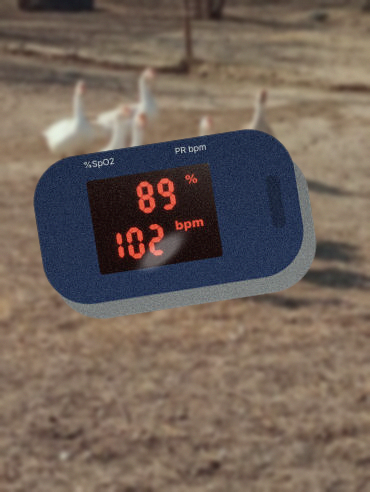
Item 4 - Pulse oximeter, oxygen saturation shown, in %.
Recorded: 89 %
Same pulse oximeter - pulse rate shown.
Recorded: 102 bpm
